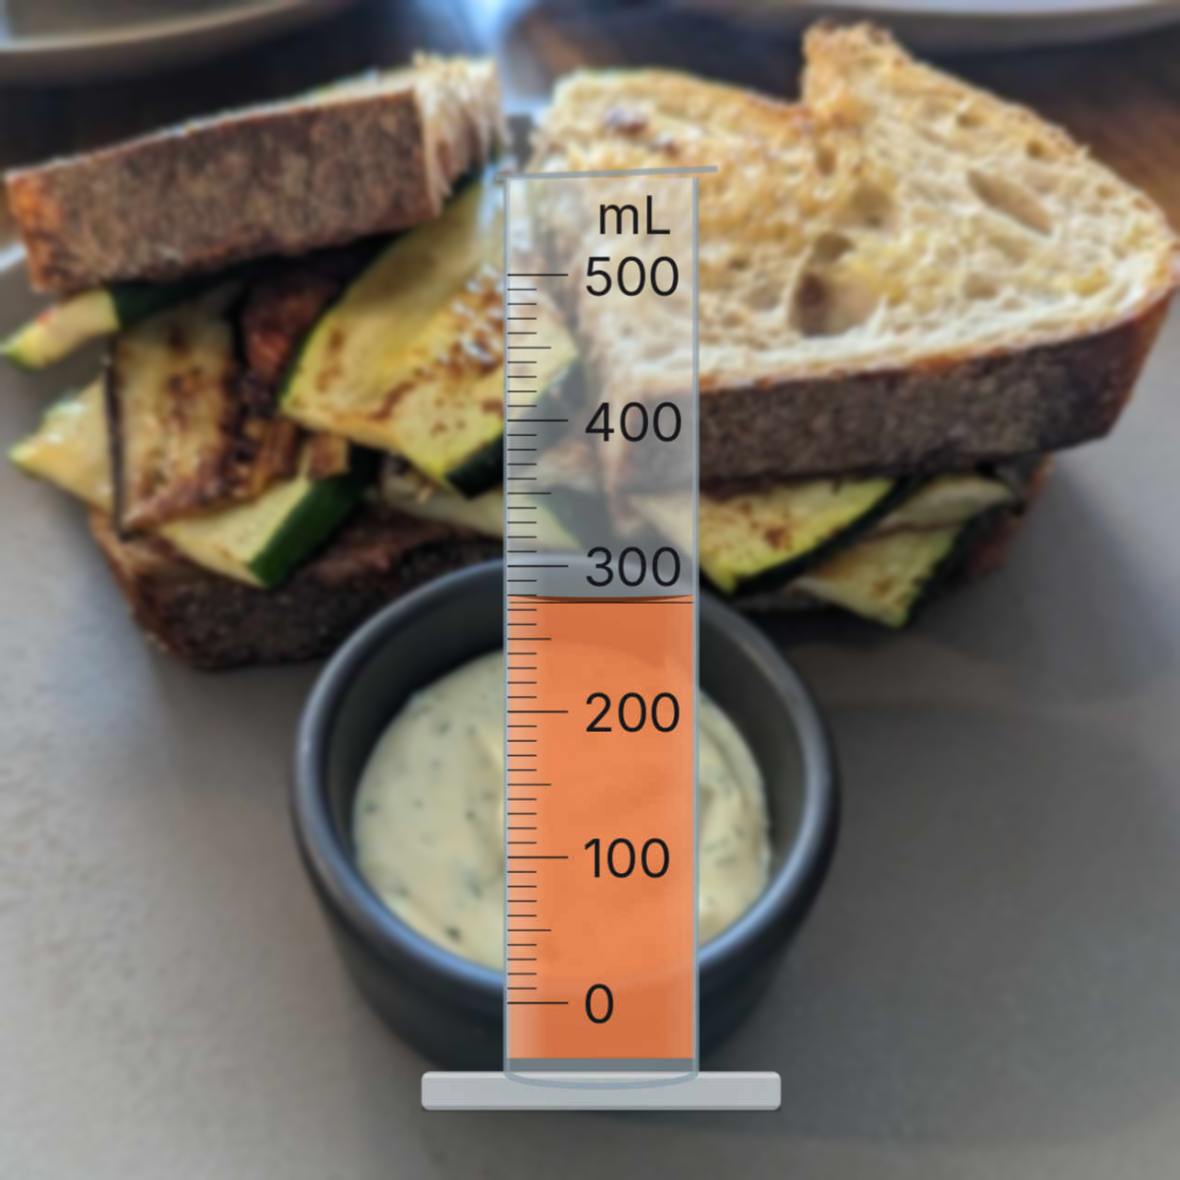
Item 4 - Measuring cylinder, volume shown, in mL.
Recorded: 275 mL
